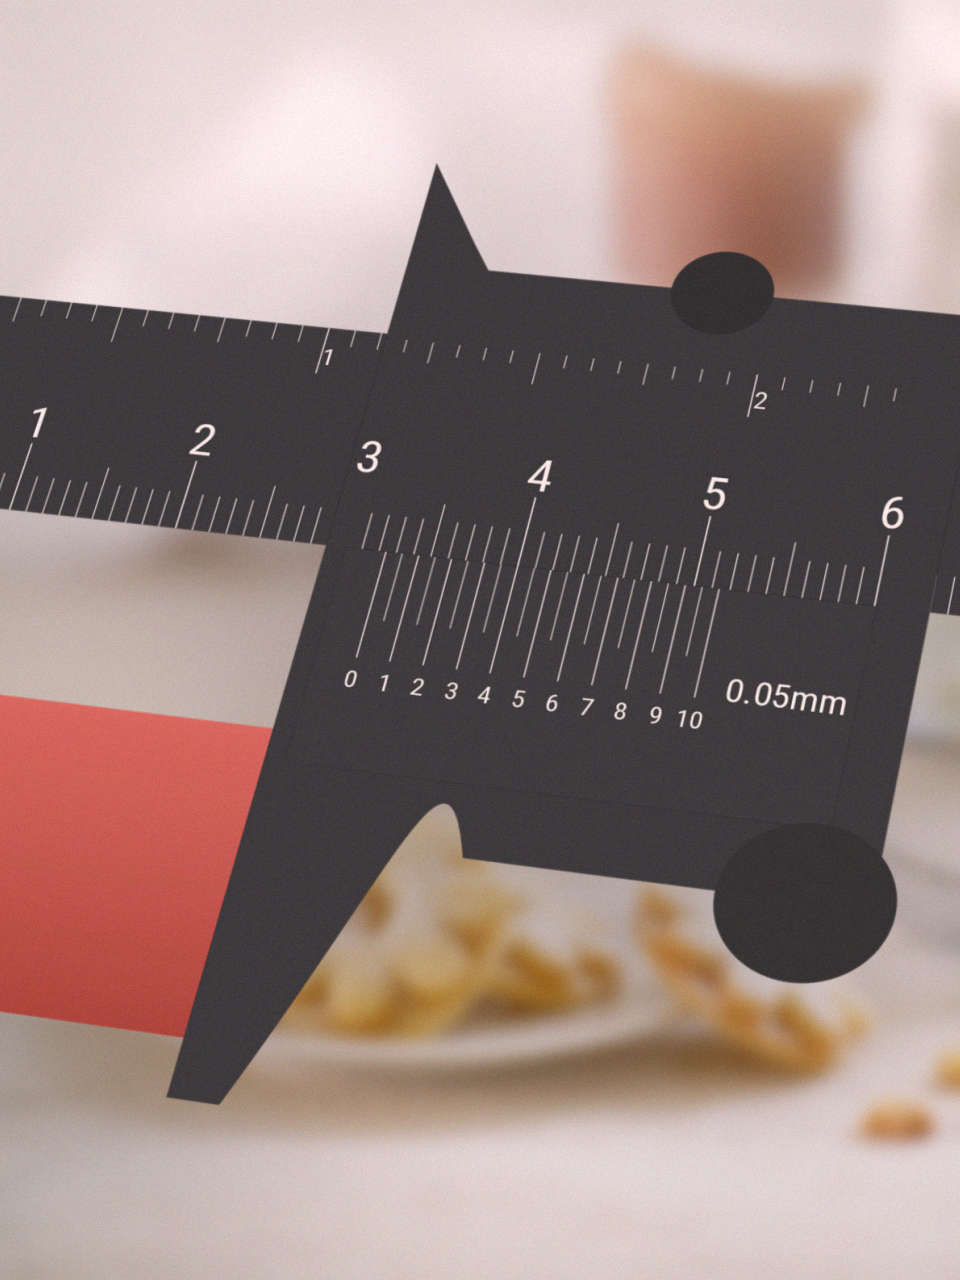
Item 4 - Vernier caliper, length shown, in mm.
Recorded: 32.4 mm
